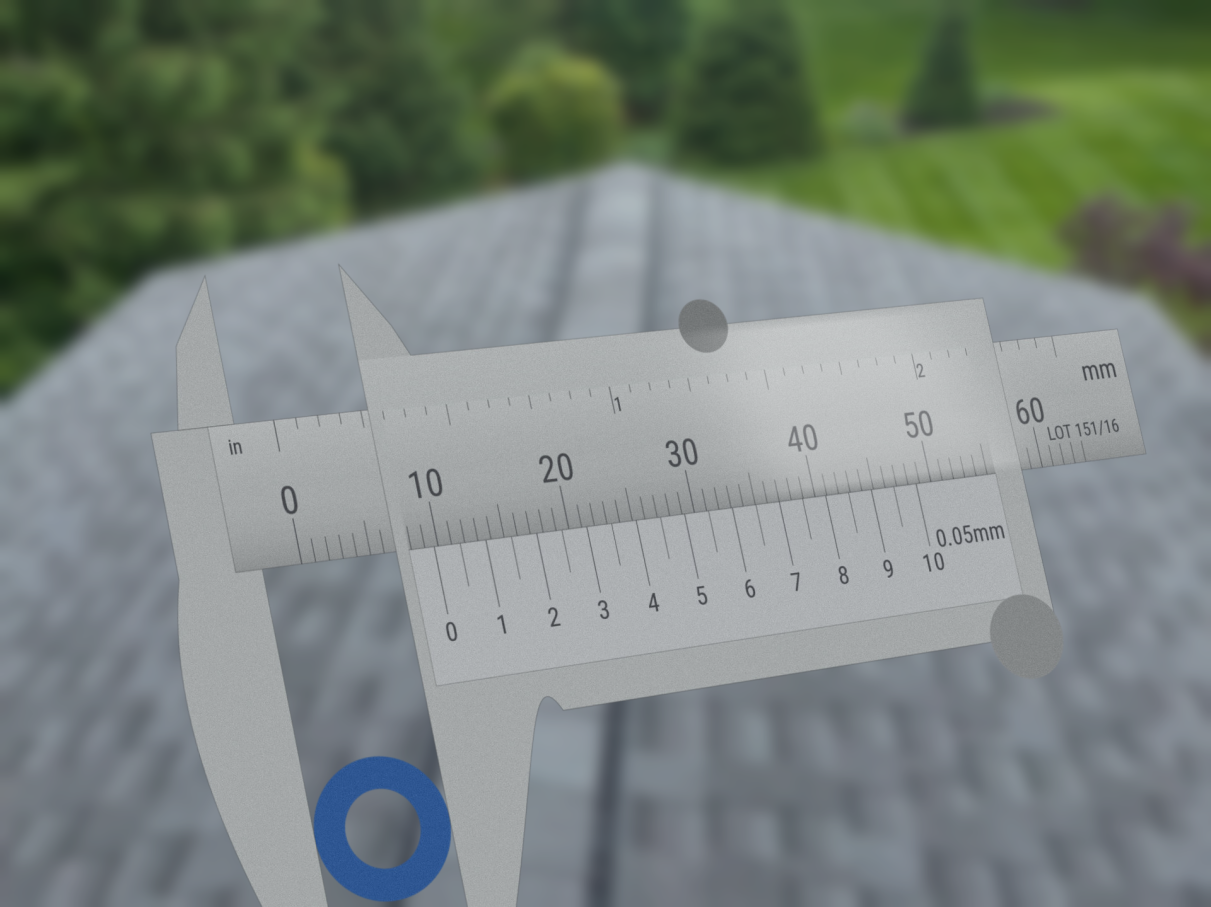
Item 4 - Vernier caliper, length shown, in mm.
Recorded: 9.7 mm
